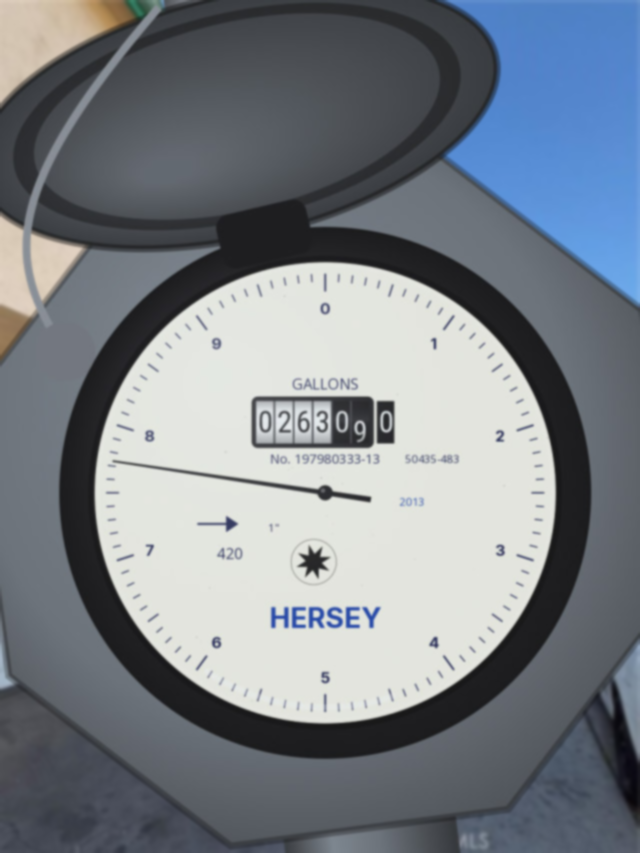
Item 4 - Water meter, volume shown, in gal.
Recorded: 263087.7 gal
